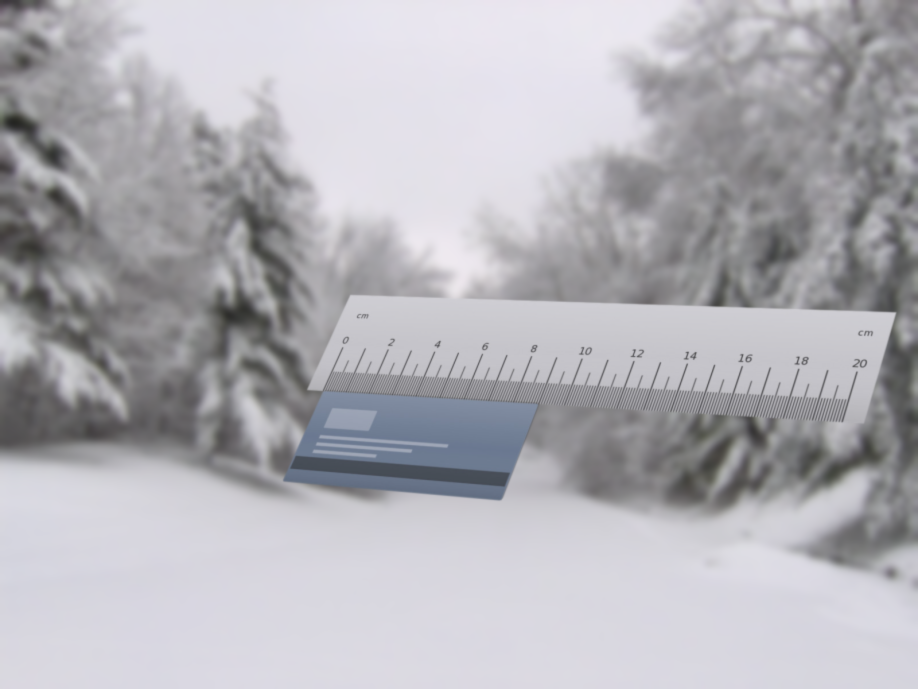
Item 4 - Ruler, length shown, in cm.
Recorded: 9 cm
